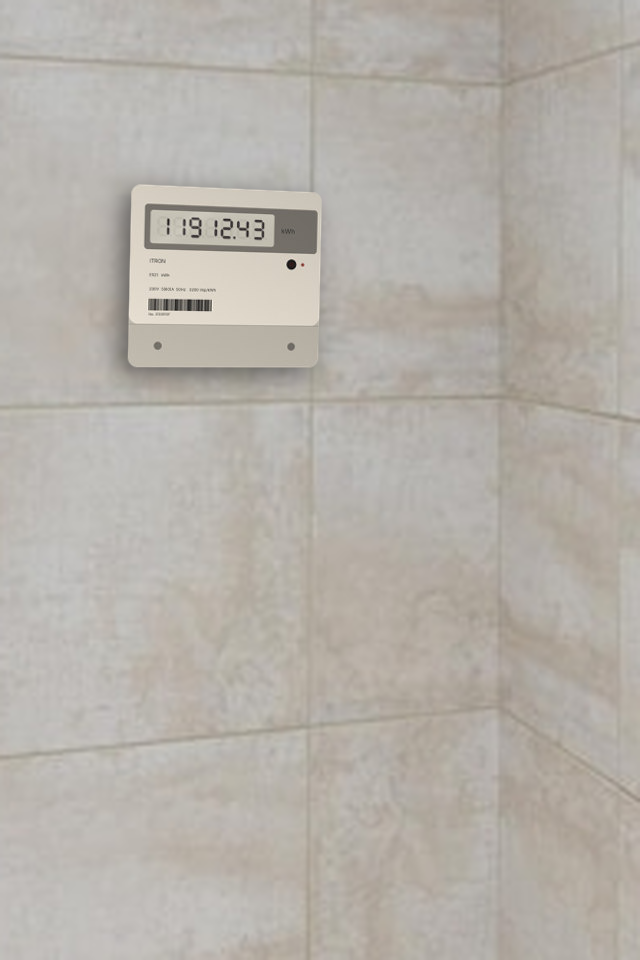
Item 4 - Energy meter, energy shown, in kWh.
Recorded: 11912.43 kWh
